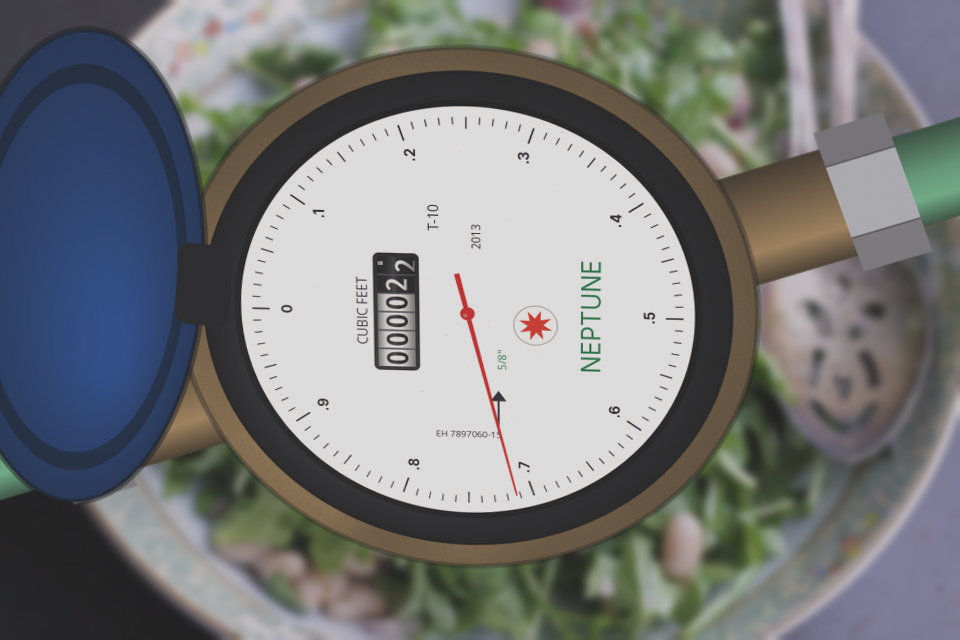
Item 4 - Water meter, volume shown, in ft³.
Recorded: 21.71 ft³
